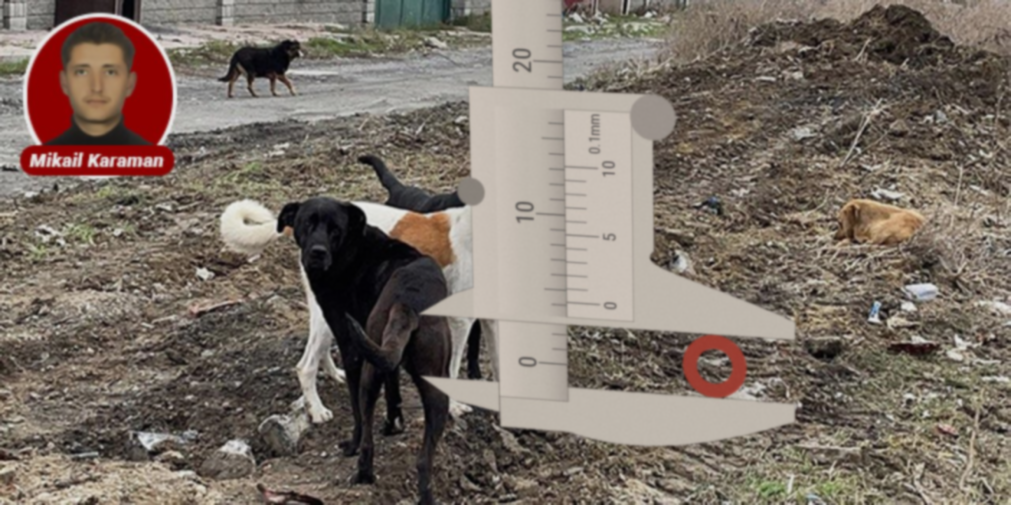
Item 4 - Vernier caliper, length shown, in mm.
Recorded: 4.2 mm
